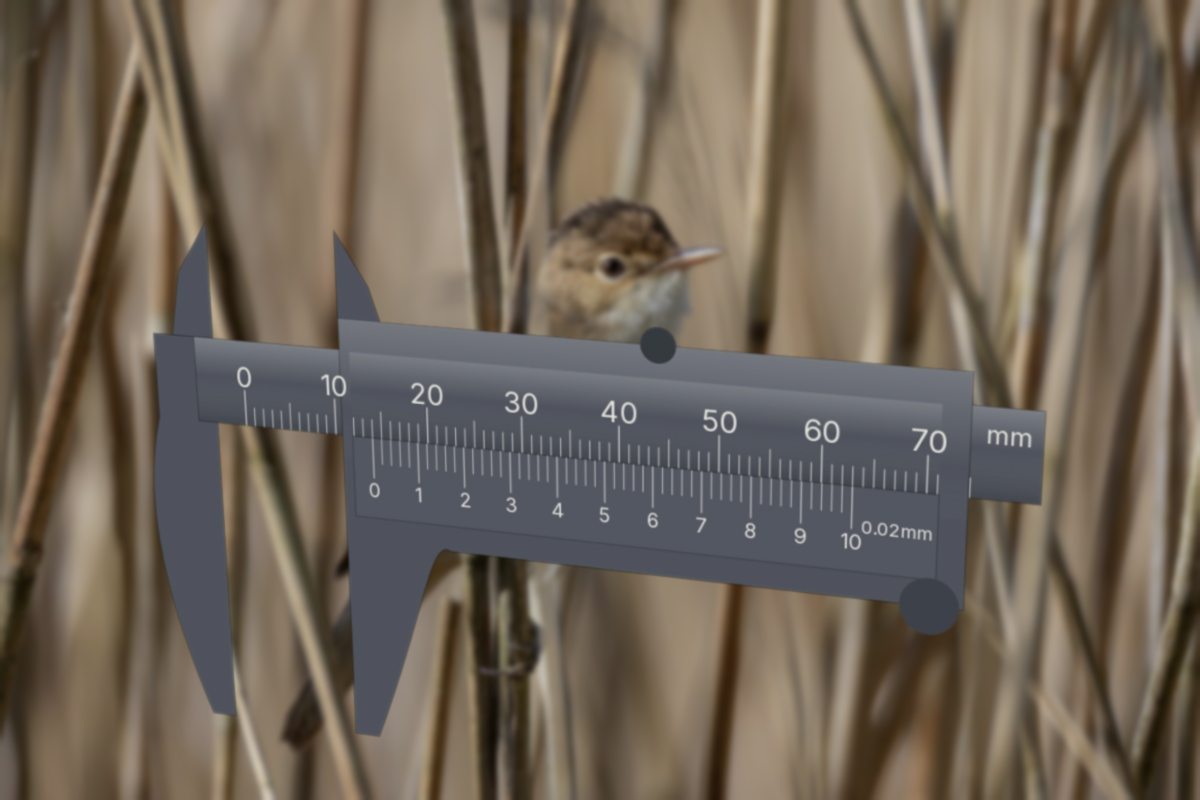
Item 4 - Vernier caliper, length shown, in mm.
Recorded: 14.0 mm
